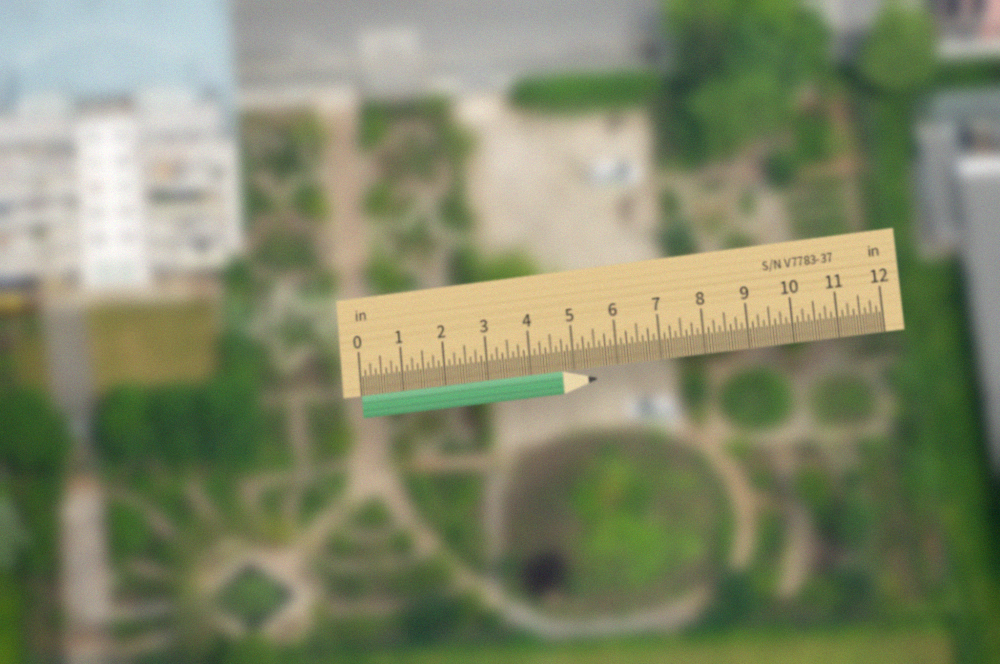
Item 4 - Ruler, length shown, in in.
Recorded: 5.5 in
